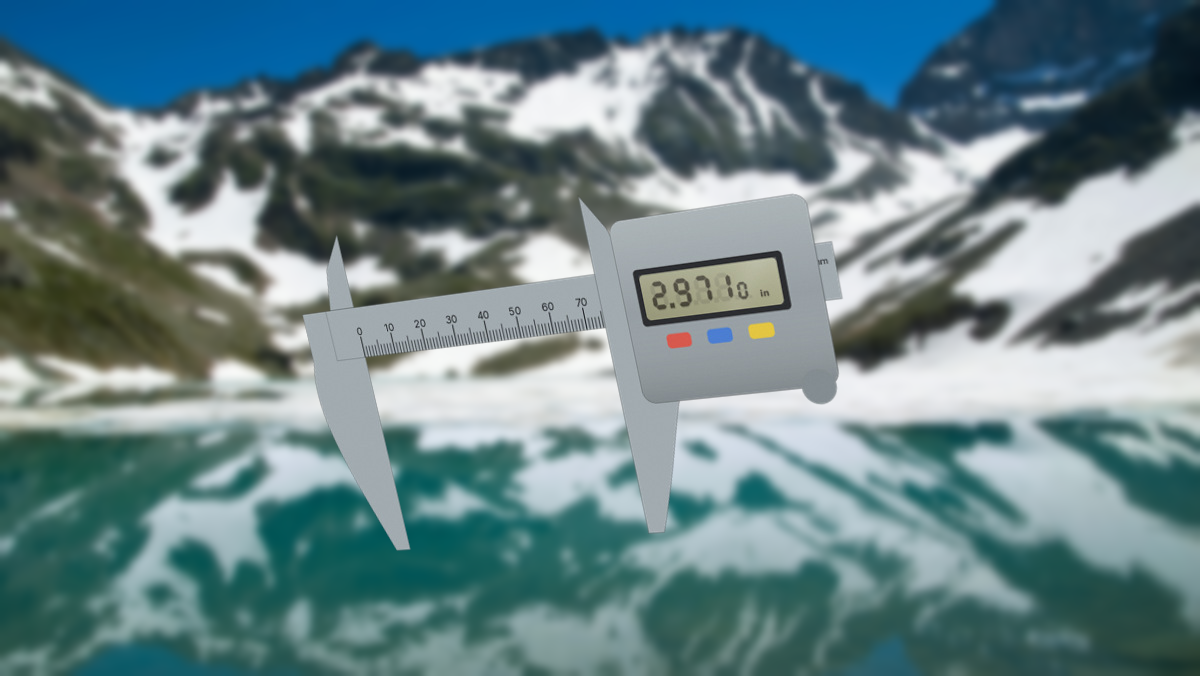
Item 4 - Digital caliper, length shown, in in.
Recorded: 2.9710 in
